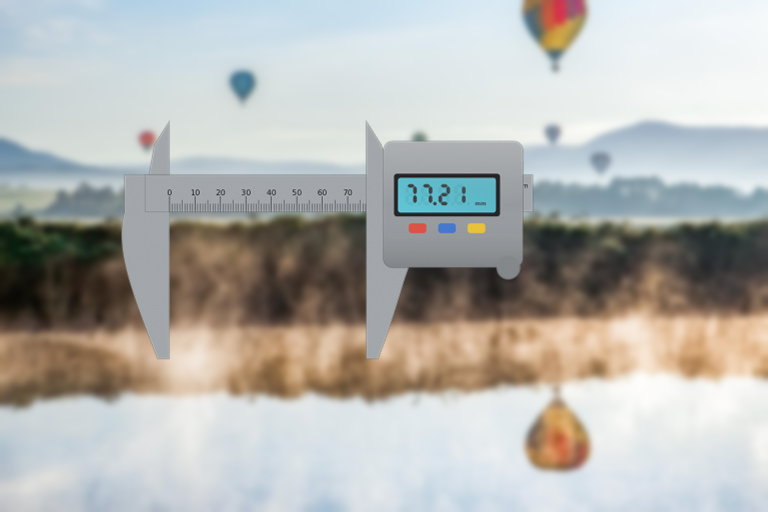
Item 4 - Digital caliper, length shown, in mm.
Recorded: 77.21 mm
